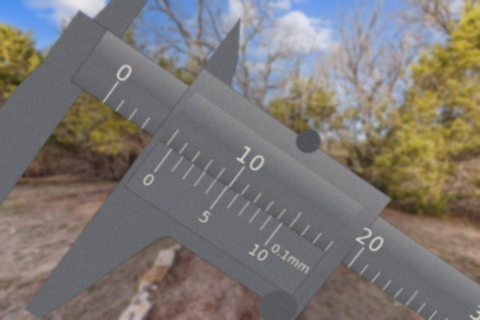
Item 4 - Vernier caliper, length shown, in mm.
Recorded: 5.4 mm
